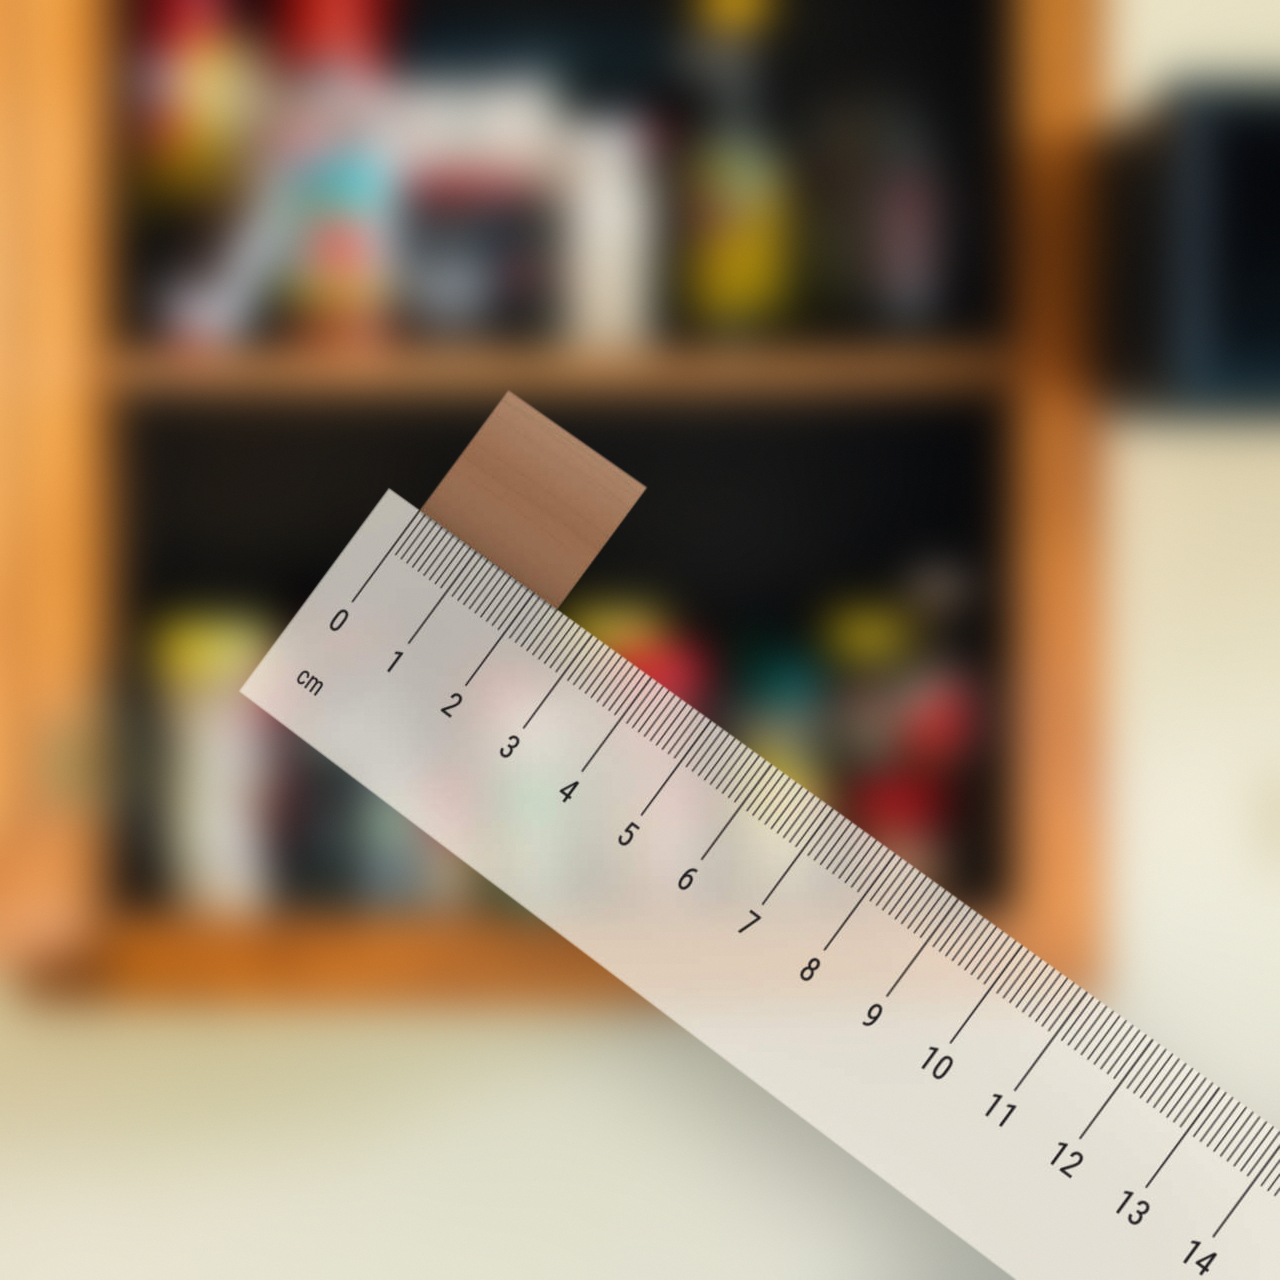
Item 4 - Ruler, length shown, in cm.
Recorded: 2.4 cm
